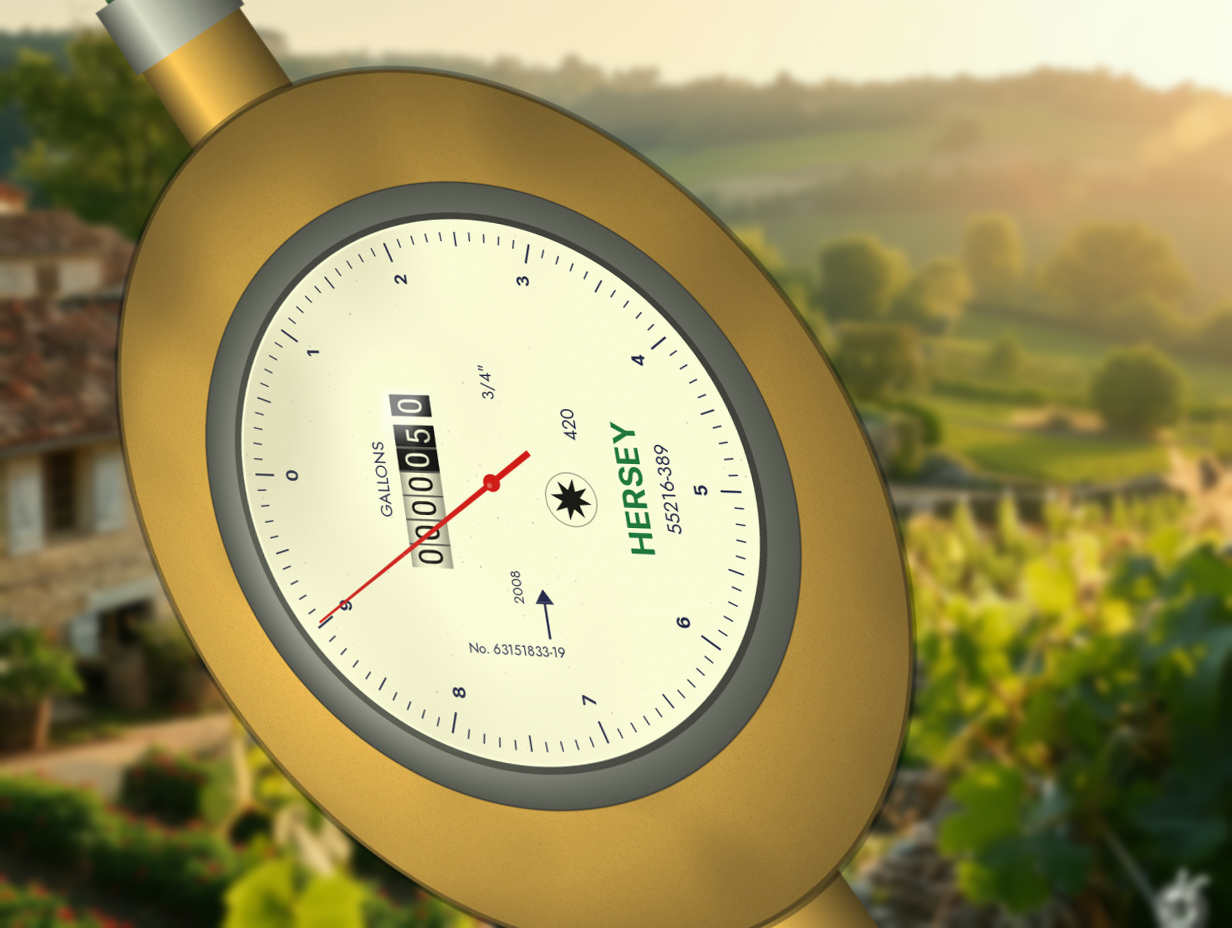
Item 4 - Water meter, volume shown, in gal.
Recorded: 49.0 gal
